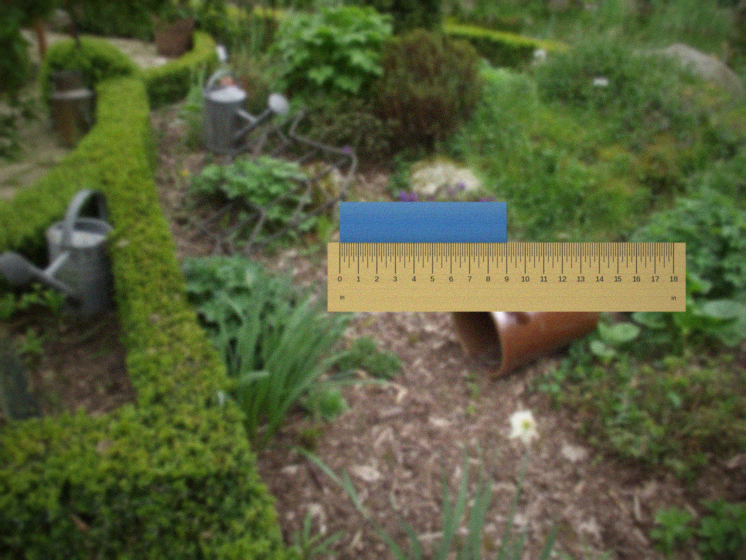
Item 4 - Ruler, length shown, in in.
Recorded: 9 in
